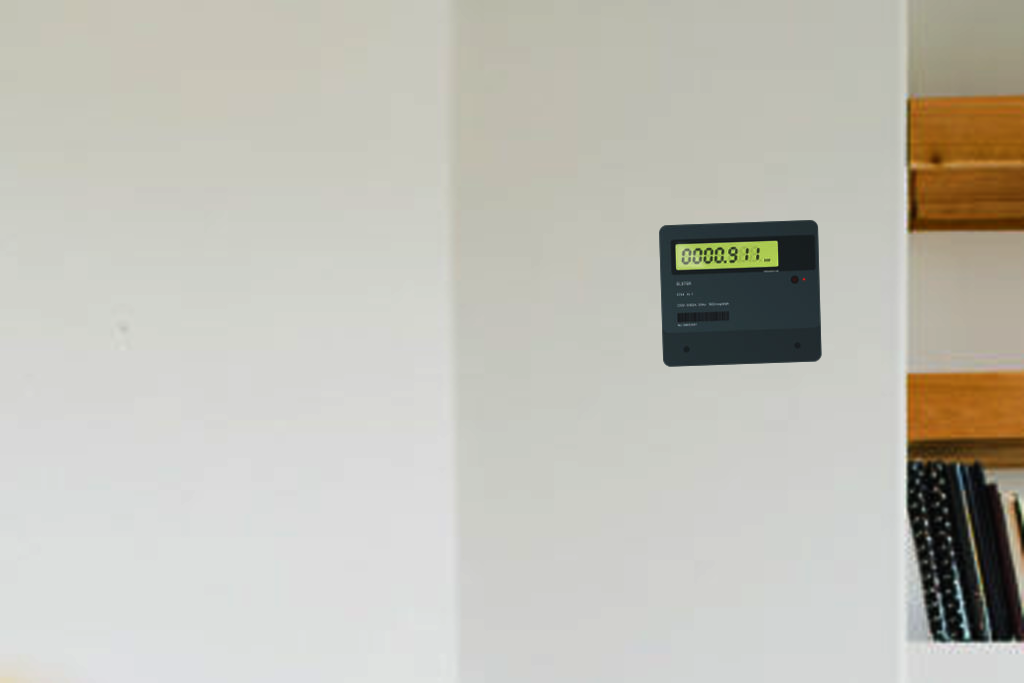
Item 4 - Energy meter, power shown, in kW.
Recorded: 0.911 kW
